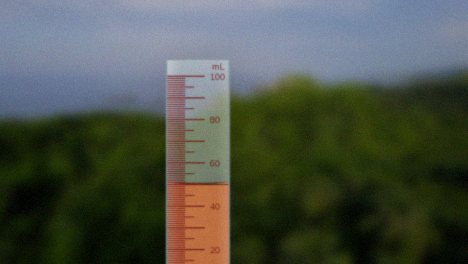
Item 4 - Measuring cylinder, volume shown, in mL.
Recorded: 50 mL
